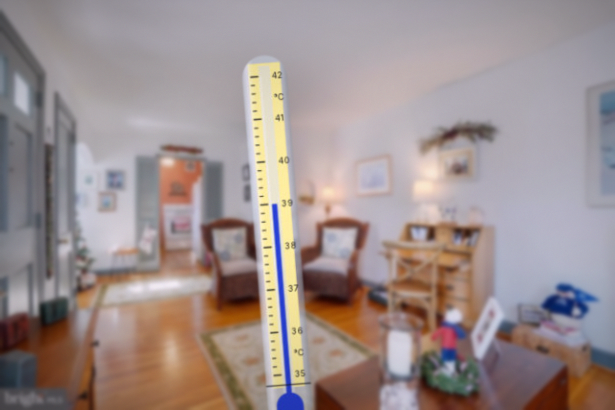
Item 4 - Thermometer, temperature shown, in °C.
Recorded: 39 °C
